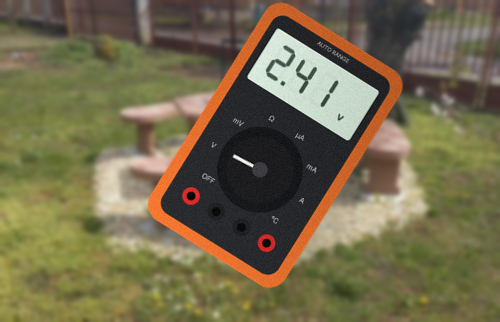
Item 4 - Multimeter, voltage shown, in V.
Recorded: 2.41 V
